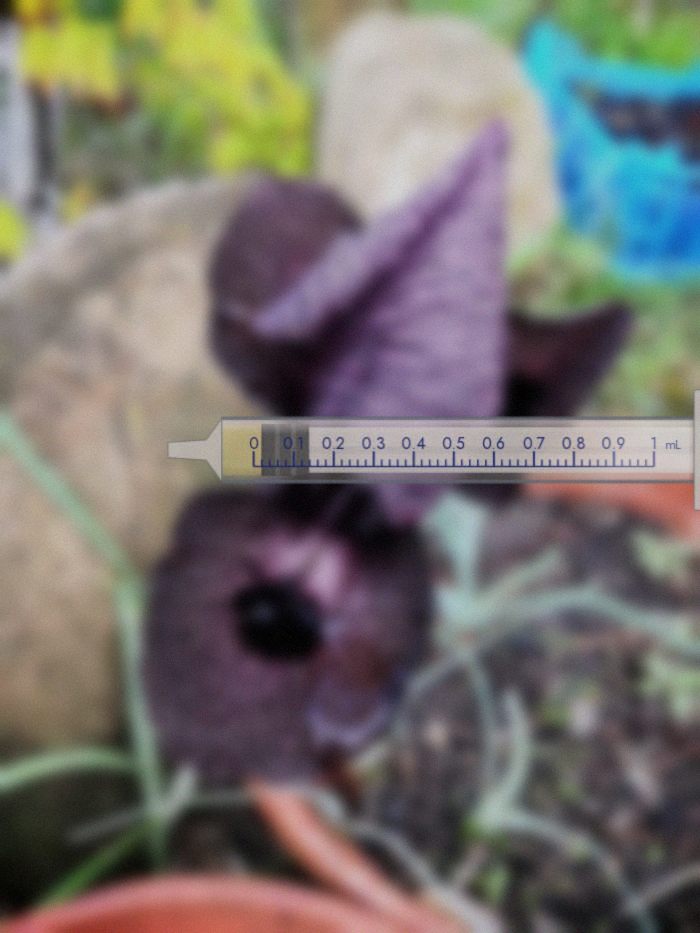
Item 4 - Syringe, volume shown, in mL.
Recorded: 0.02 mL
